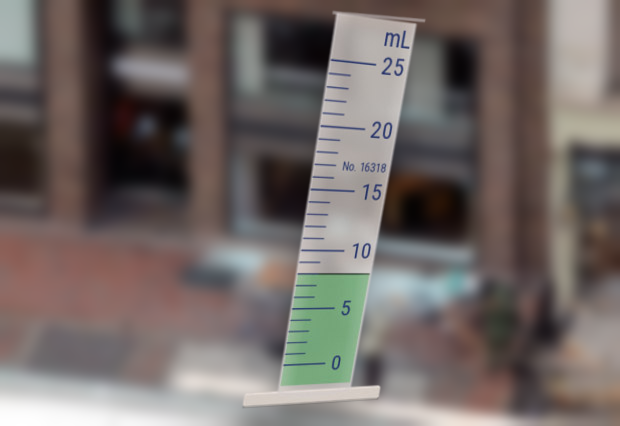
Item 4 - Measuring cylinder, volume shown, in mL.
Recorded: 8 mL
